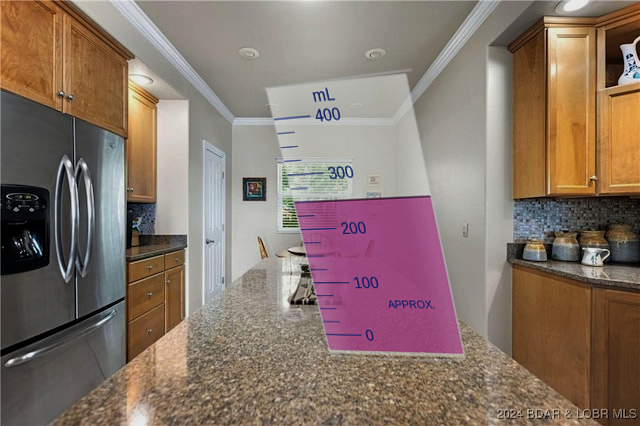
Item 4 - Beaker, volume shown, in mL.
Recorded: 250 mL
